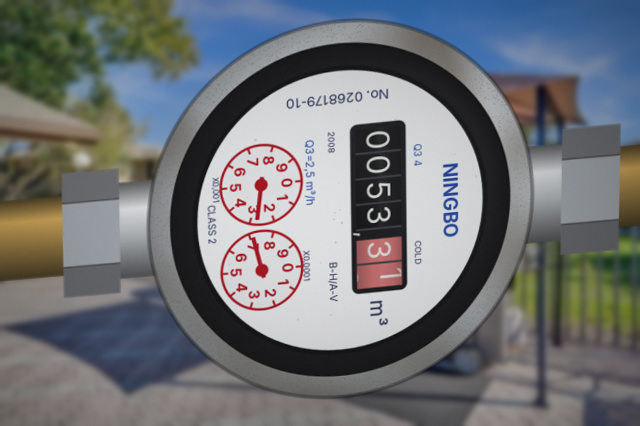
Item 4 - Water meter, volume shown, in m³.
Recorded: 53.3127 m³
